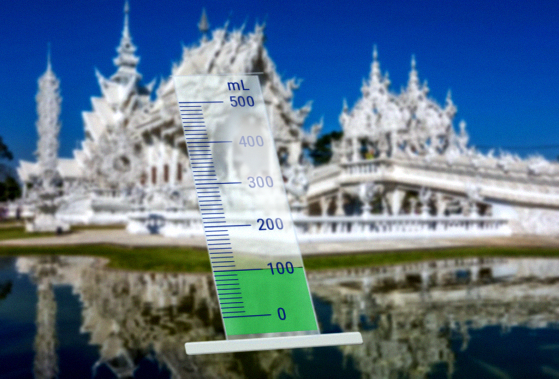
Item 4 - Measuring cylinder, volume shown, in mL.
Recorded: 100 mL
